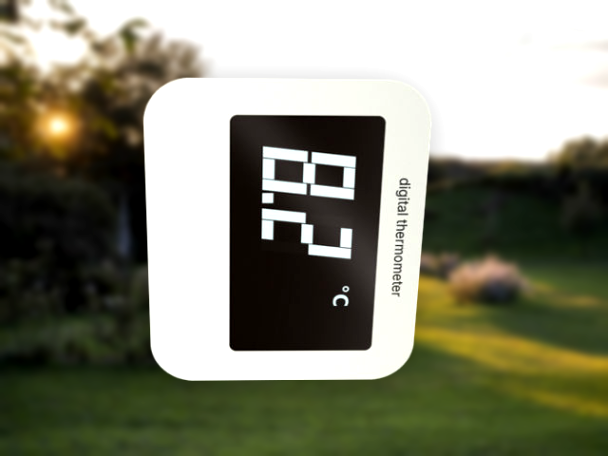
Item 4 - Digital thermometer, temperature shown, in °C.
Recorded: 8.2 °C
